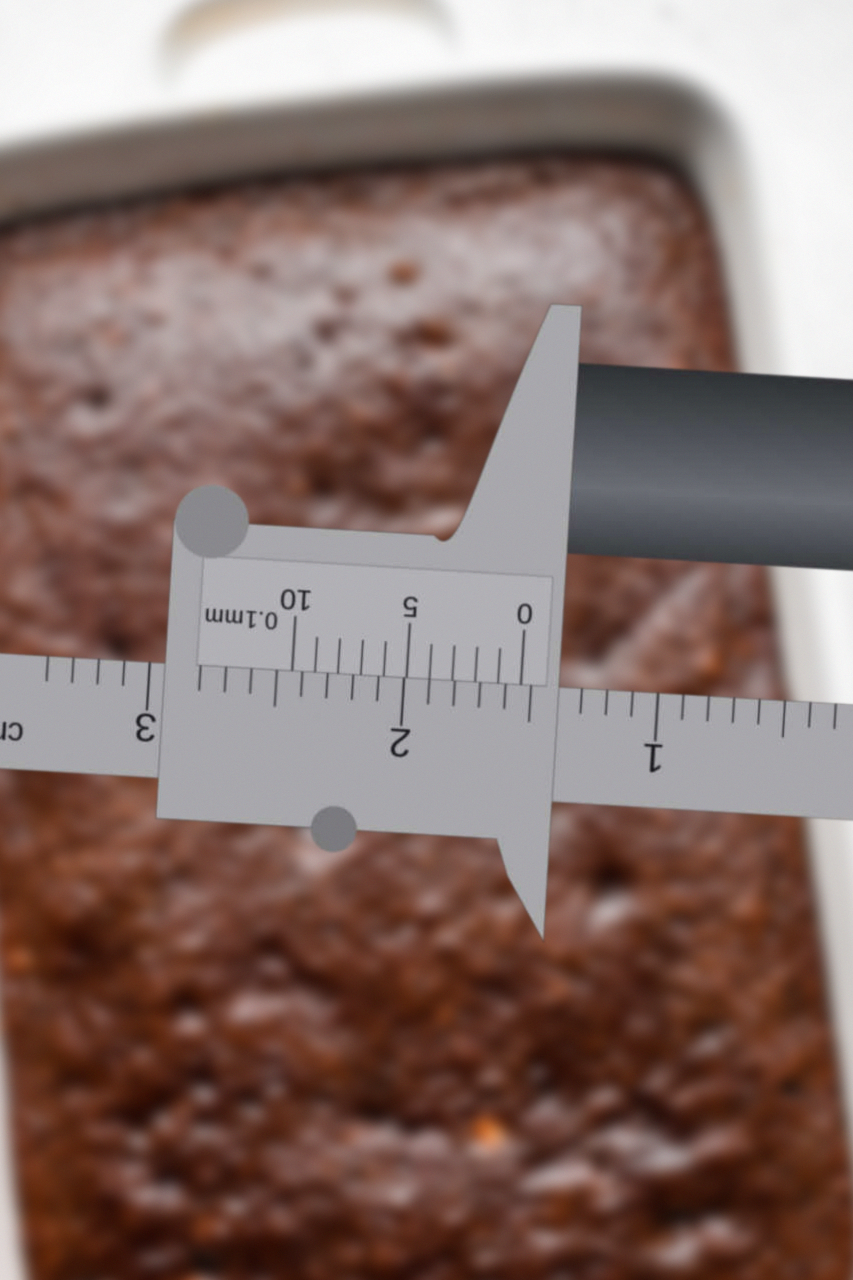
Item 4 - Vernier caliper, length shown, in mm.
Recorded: 15.4 mm
